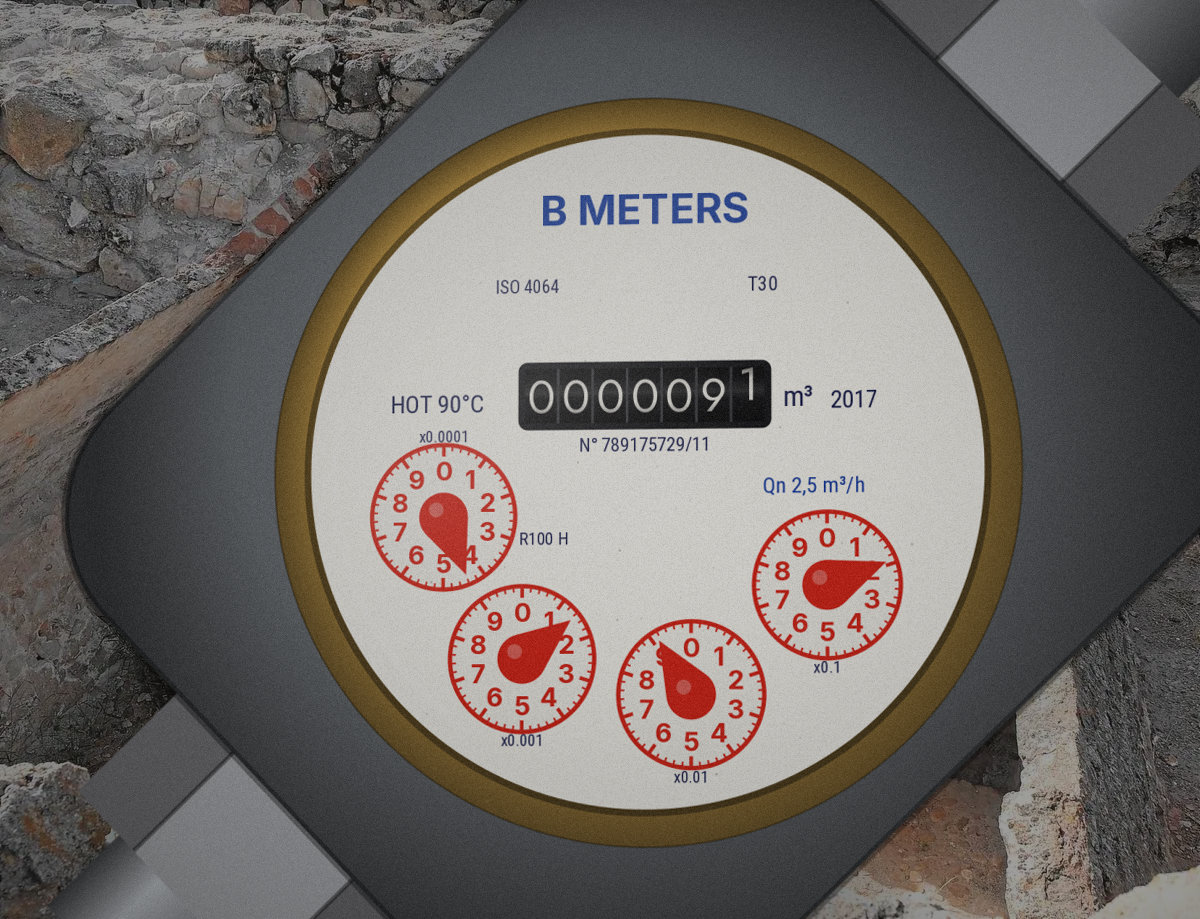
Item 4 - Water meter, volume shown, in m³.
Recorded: 91.1914 m³
